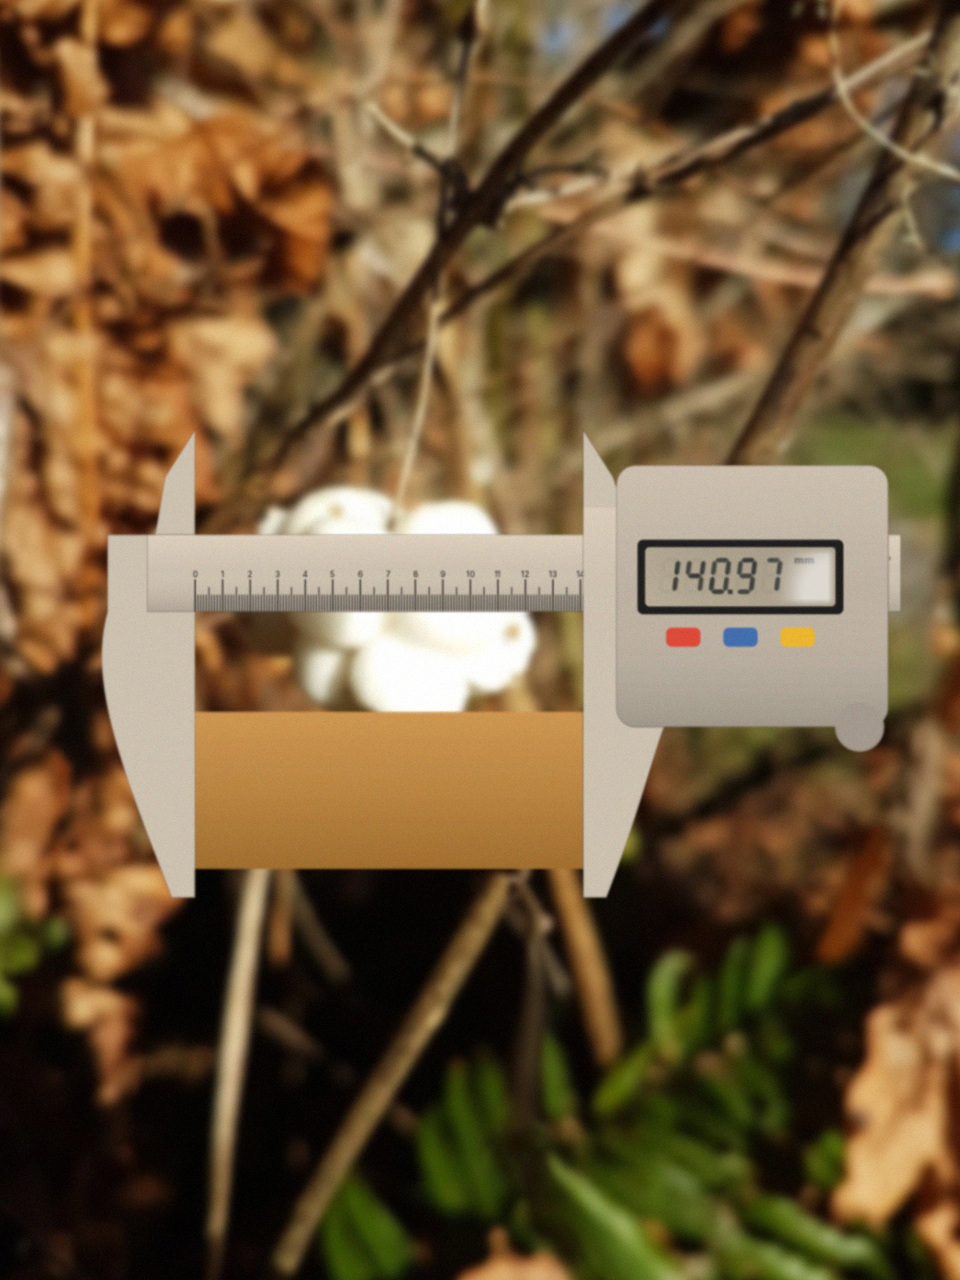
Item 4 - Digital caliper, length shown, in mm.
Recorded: 140.97 mm
